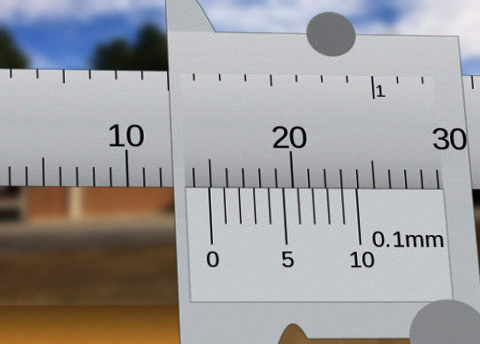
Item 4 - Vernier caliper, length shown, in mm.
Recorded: 14.9 mm
